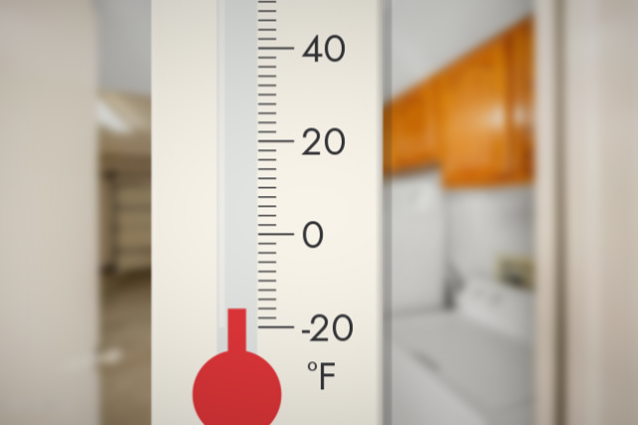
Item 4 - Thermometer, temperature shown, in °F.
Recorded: -16 °F
